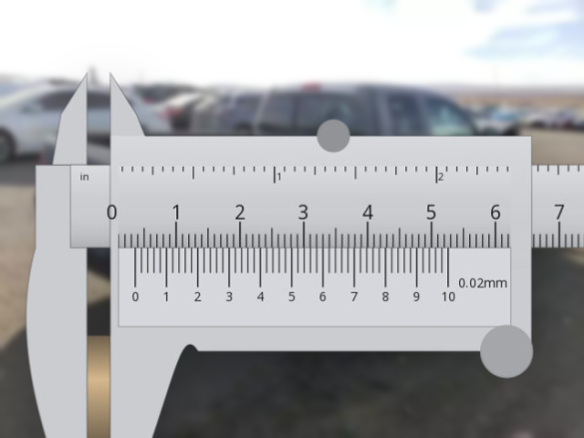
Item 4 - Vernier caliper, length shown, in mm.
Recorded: 3.6 mm
